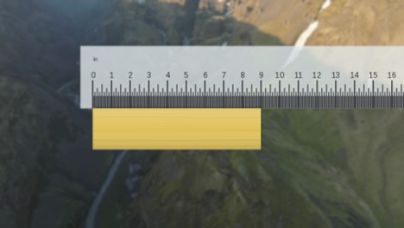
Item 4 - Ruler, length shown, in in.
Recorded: 9 in
